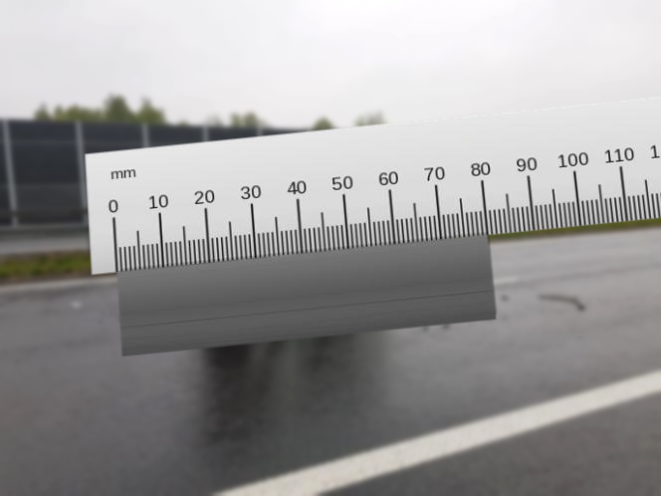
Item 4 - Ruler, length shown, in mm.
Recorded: 80 mm
